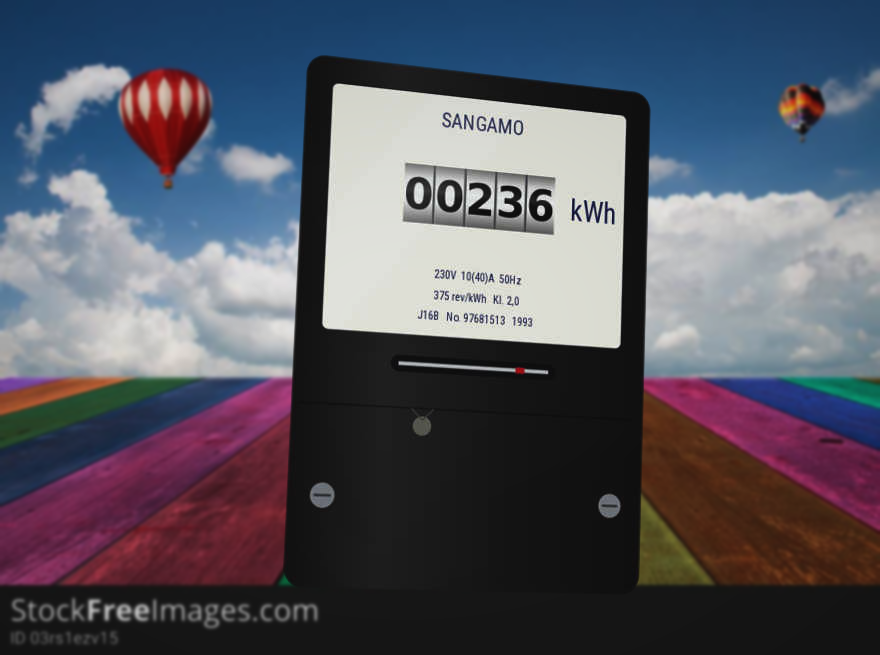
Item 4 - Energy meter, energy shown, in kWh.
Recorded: 236 kWh
